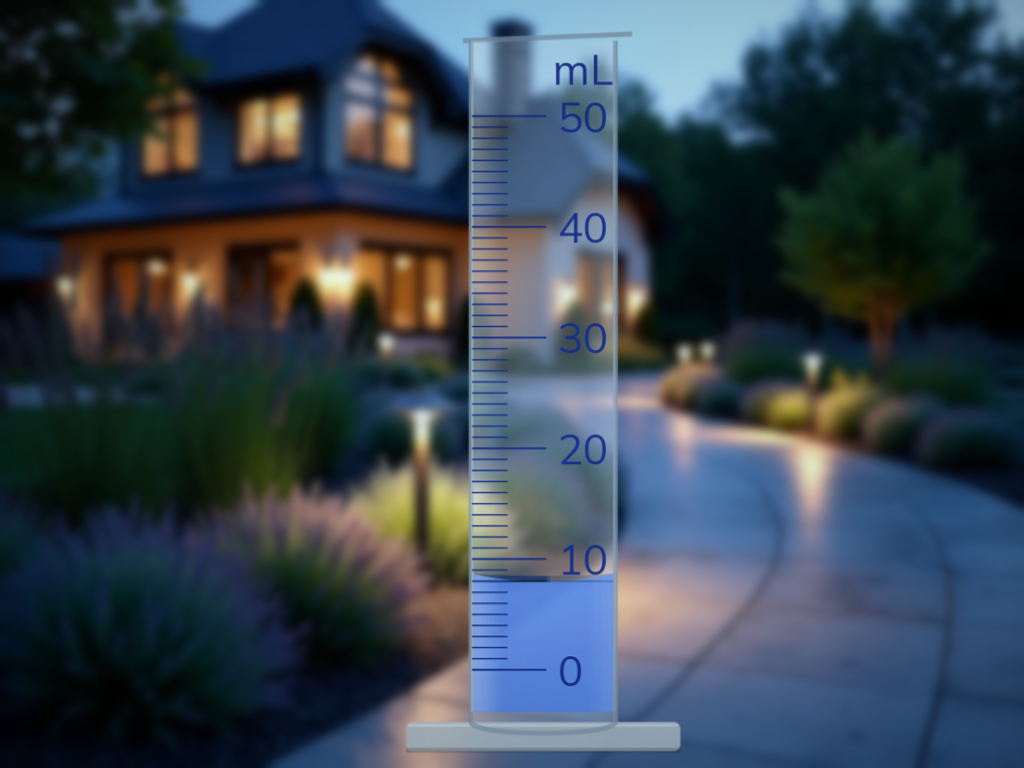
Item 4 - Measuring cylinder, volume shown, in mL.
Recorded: 8 mL
